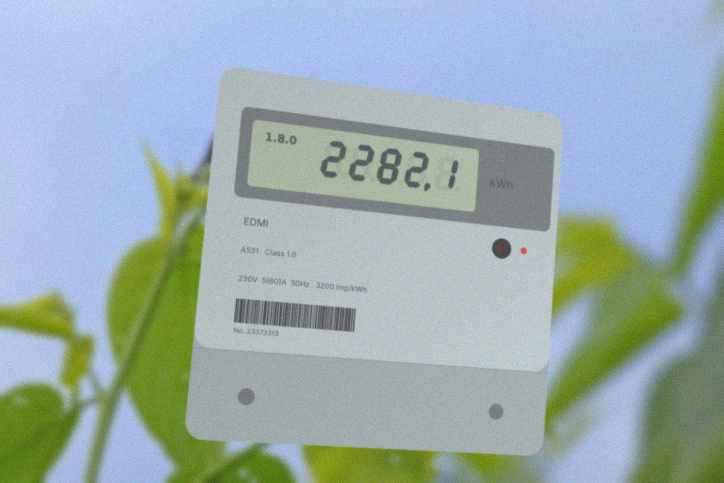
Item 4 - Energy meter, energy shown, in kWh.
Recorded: 2282.1 kWh
